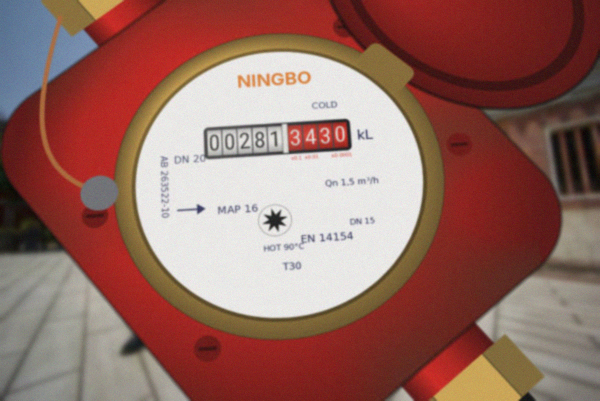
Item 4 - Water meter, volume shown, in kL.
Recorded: 281.3430 kL
